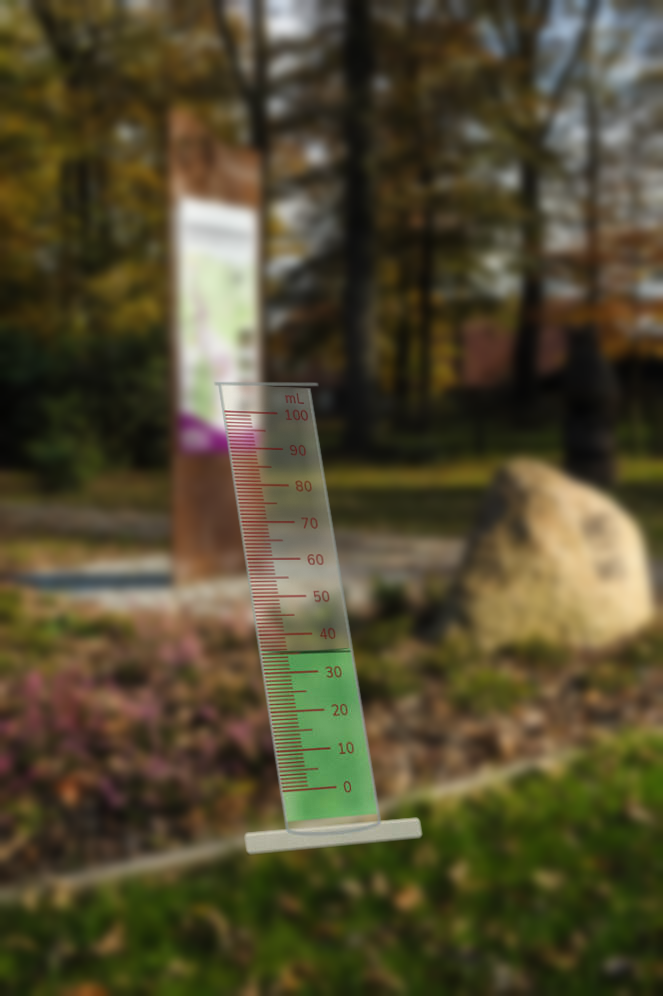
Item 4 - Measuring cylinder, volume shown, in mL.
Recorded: 35 mL
